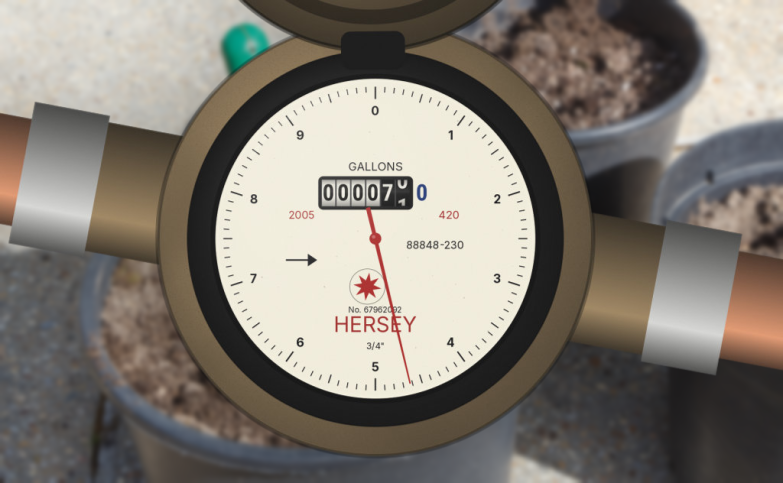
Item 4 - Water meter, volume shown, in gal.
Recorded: 704.6 gal
